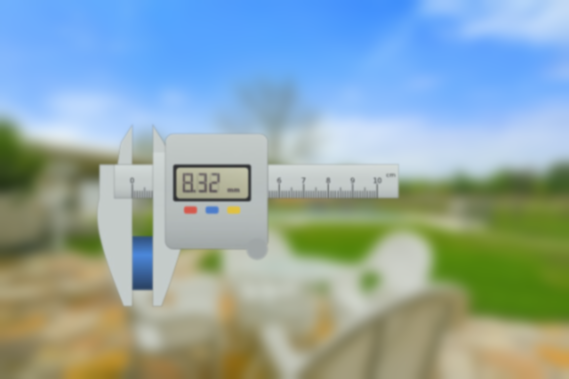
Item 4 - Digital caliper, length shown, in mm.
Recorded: 8.32 mm
